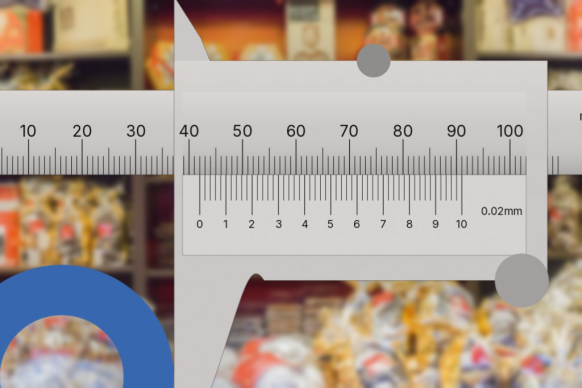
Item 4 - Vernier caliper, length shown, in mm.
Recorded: 42.0 mm
